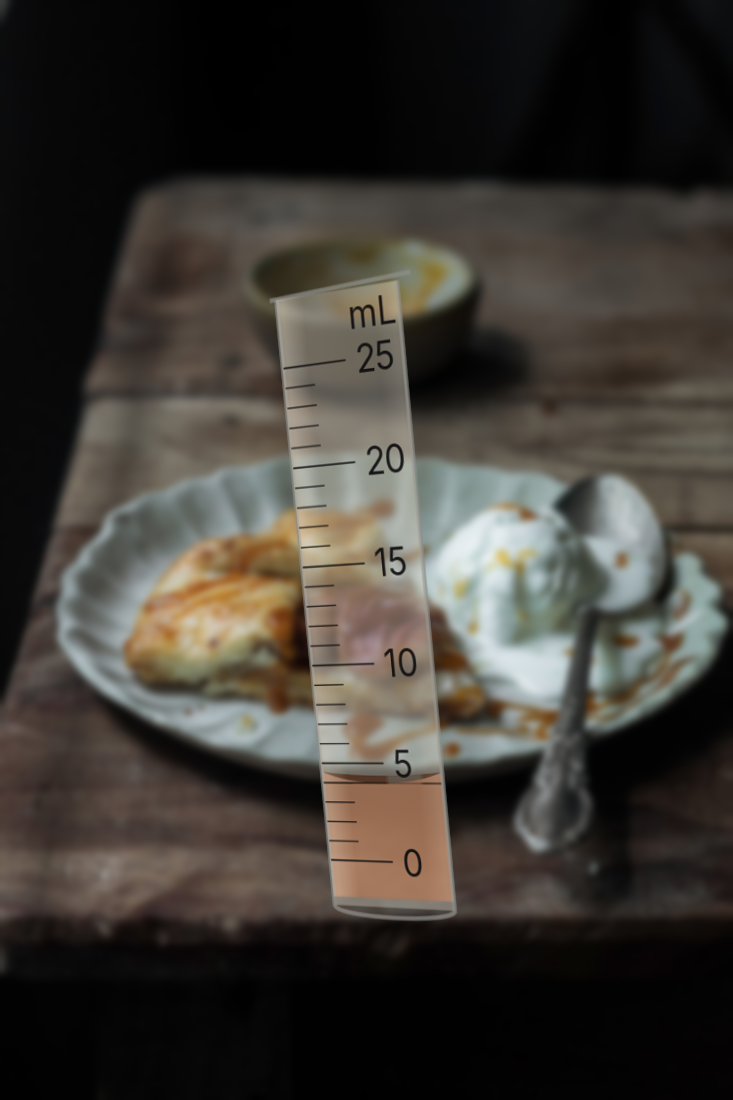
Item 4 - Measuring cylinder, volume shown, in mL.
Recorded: 4 mL
